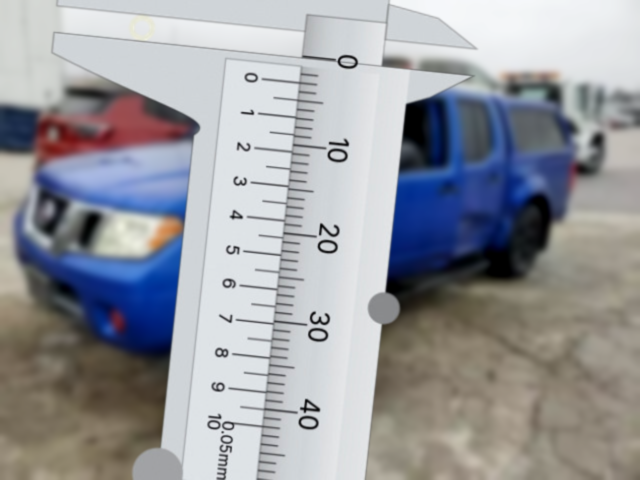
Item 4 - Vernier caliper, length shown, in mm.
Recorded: 3.0 mm
